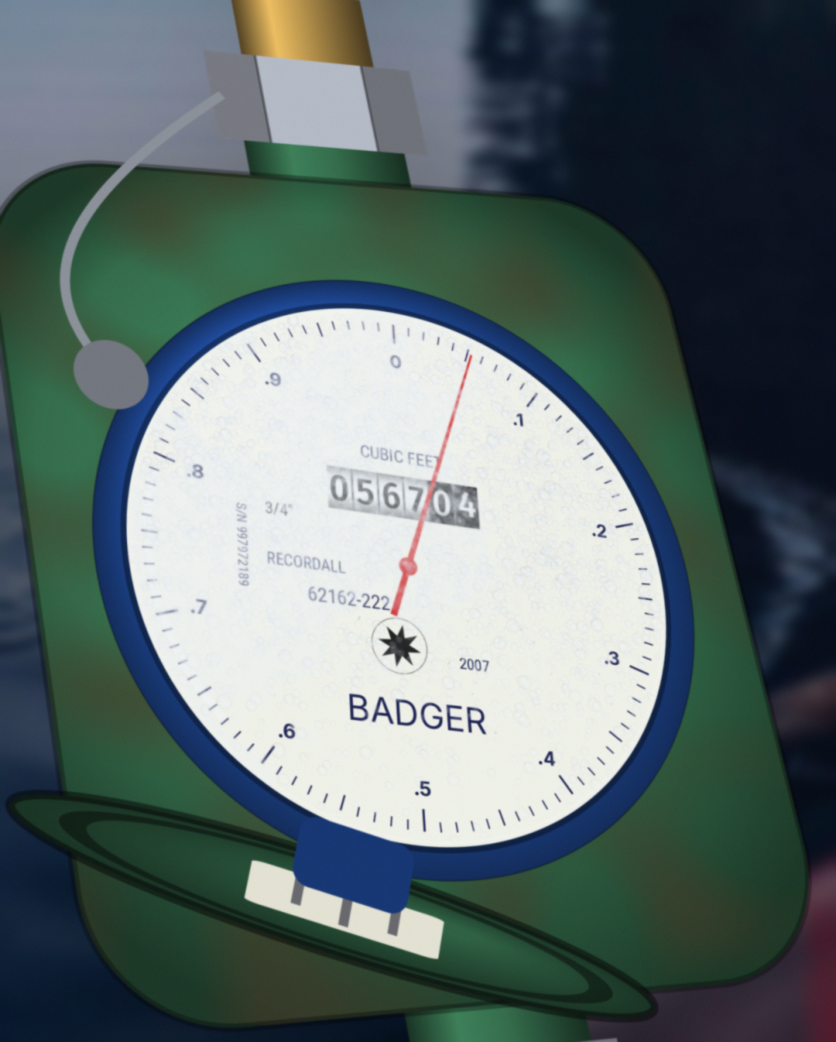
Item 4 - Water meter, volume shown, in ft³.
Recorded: 56704.05 ft³
